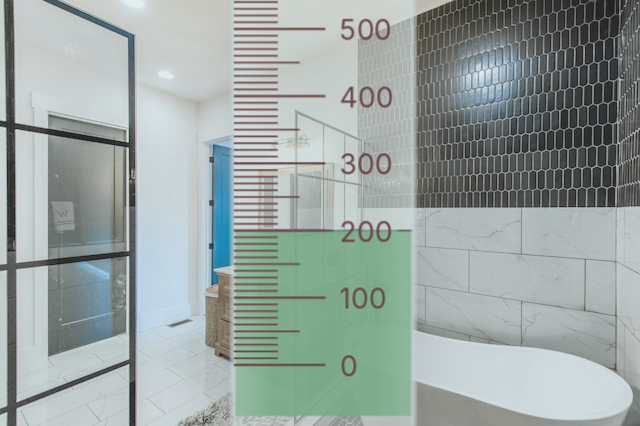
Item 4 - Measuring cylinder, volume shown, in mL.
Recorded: 200 mL
